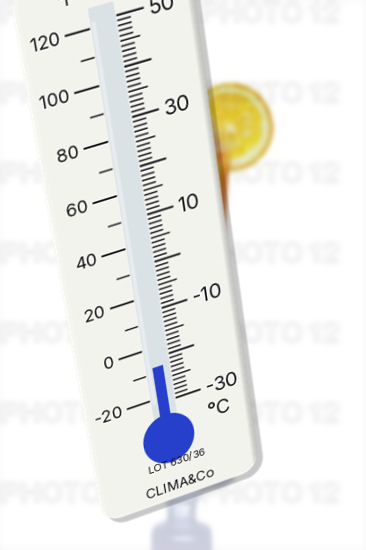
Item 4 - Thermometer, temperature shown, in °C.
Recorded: -22 °C
